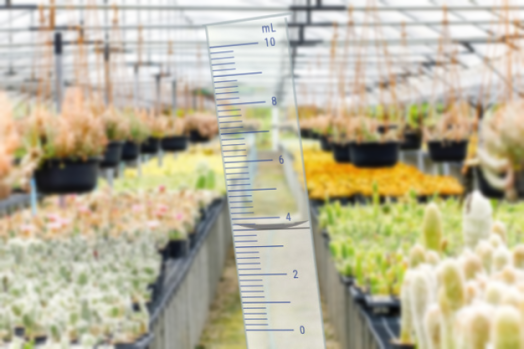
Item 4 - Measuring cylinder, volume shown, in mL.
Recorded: 3.6 mL
